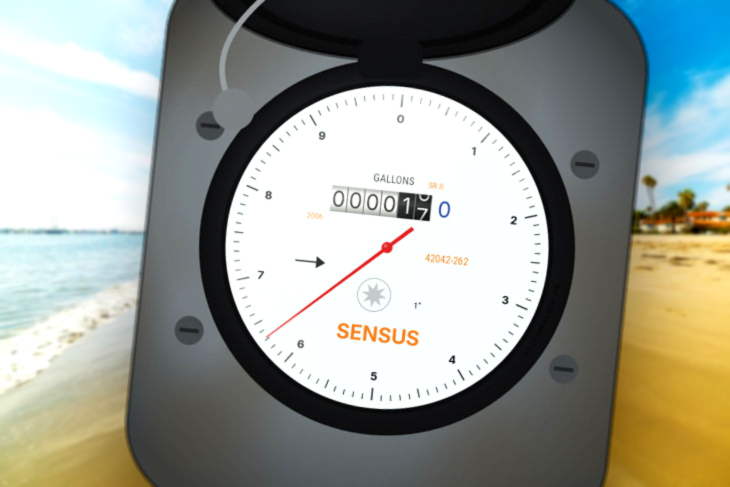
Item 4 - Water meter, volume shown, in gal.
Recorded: 166.3 gal
